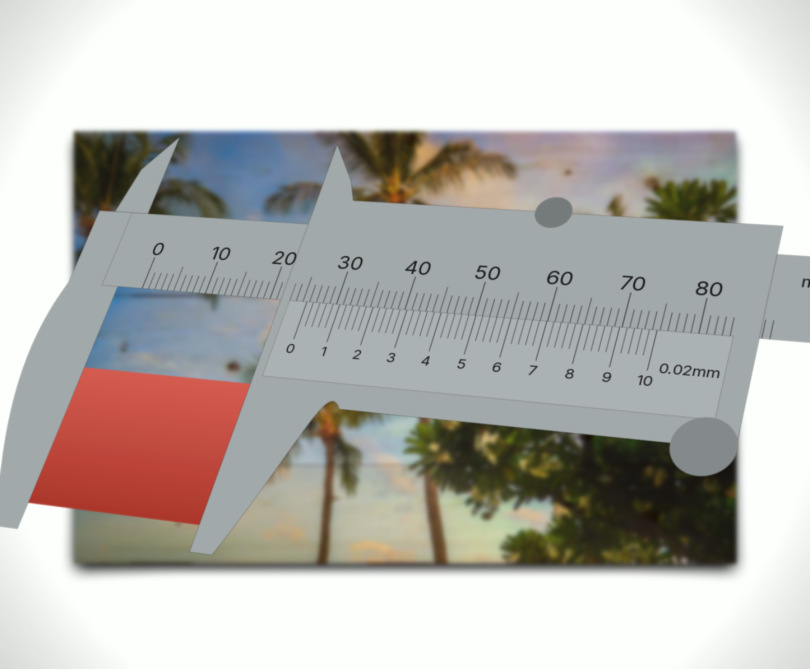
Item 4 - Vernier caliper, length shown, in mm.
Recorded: 25.6 mm
